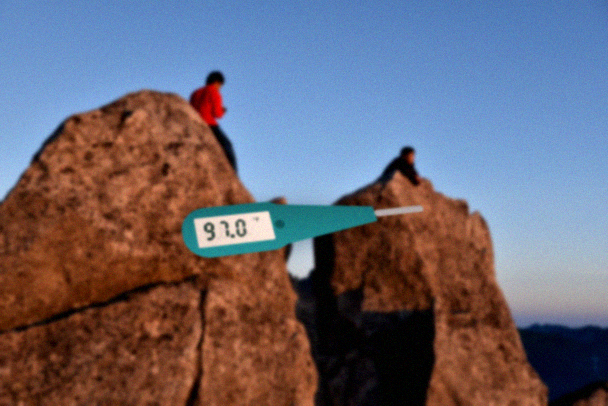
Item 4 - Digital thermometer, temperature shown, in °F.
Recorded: 97.0 °F
